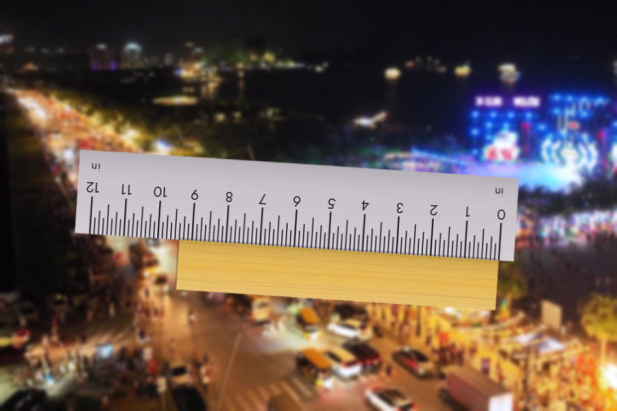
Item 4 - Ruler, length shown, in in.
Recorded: 9.375 in
